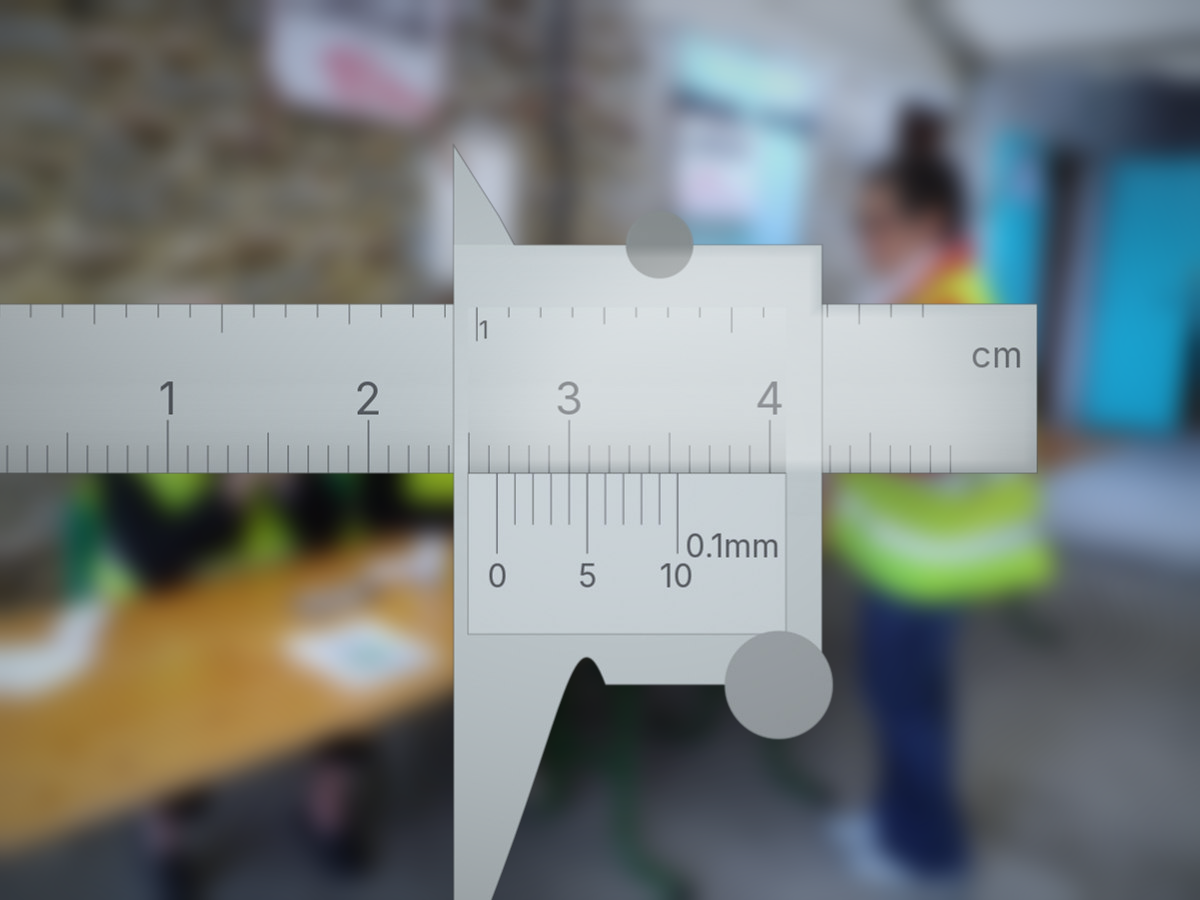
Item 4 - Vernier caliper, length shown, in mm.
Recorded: 26.4 mm
